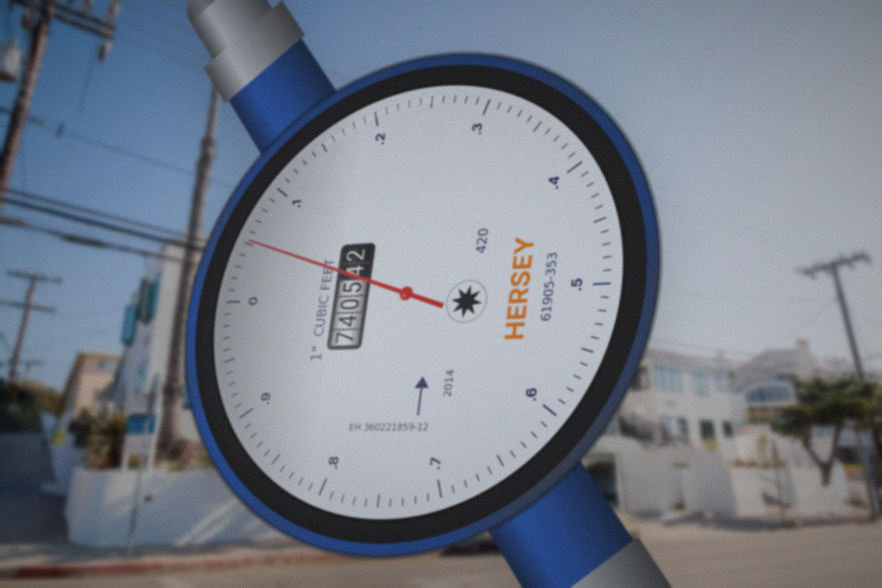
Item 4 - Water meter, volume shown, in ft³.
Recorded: 740542.05 ft³
